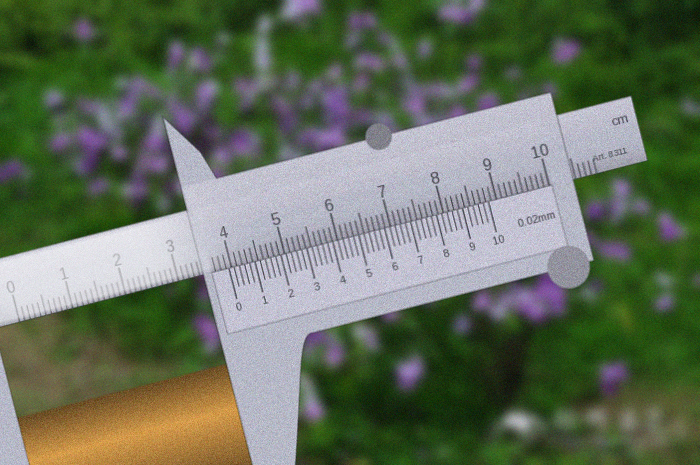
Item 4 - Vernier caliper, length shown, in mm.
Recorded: 39.5 mm
